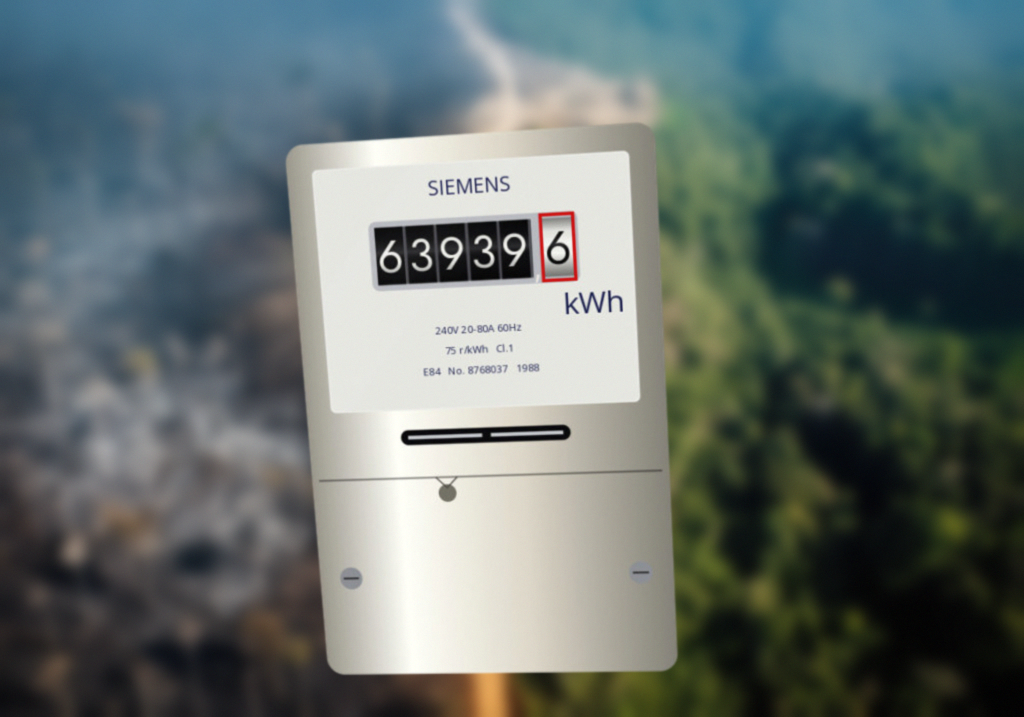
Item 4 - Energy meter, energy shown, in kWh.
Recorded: 63939.6 kWh
